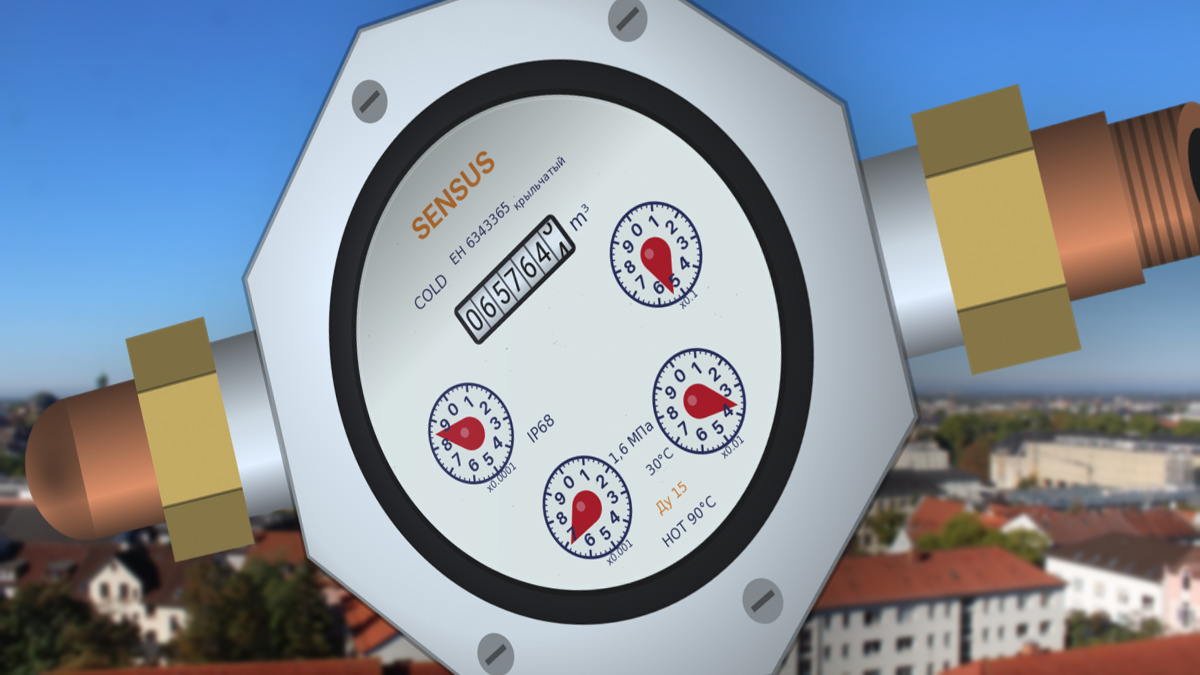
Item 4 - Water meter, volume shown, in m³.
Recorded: 657643.5368 m³
